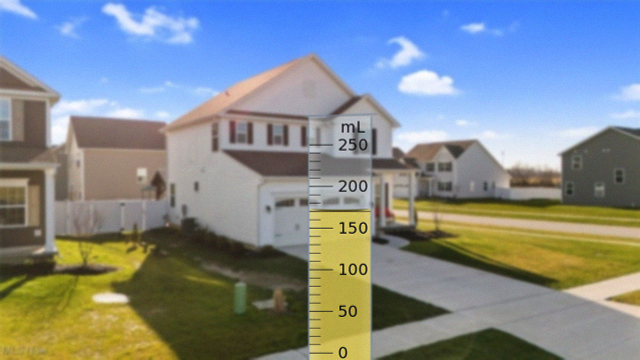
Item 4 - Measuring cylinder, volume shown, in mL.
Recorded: 170 mL
